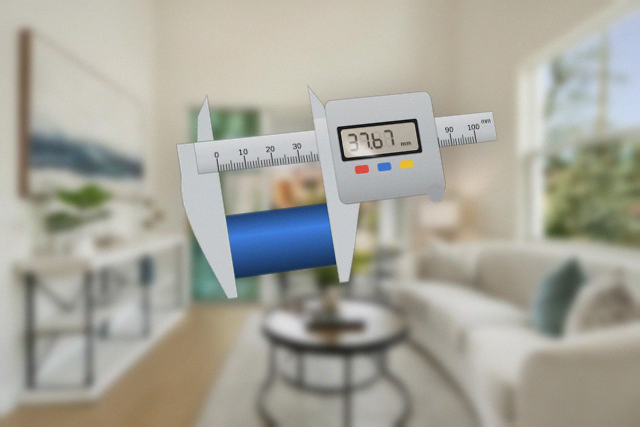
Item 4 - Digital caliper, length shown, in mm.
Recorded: 37.67 mm
